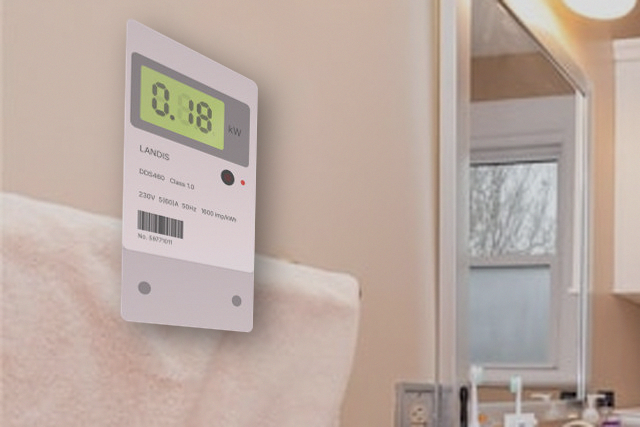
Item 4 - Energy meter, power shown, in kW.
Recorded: 0.18 kW
